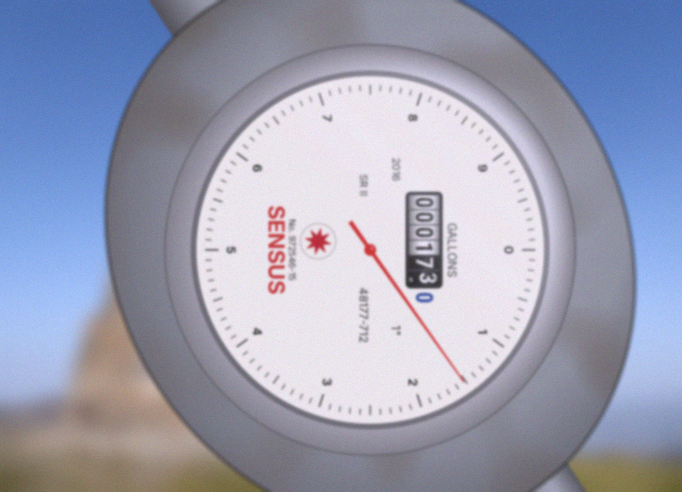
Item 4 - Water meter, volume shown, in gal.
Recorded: 1731.5 gal
